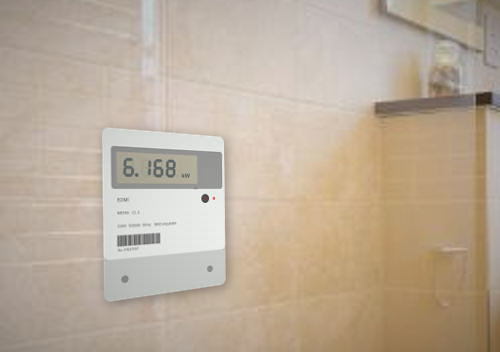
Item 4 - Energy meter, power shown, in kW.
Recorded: 6.168 kW
